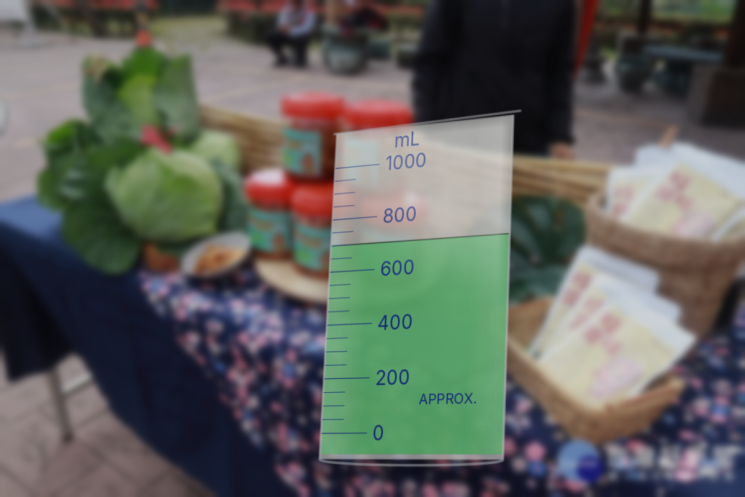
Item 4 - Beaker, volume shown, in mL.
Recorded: 700 mL
